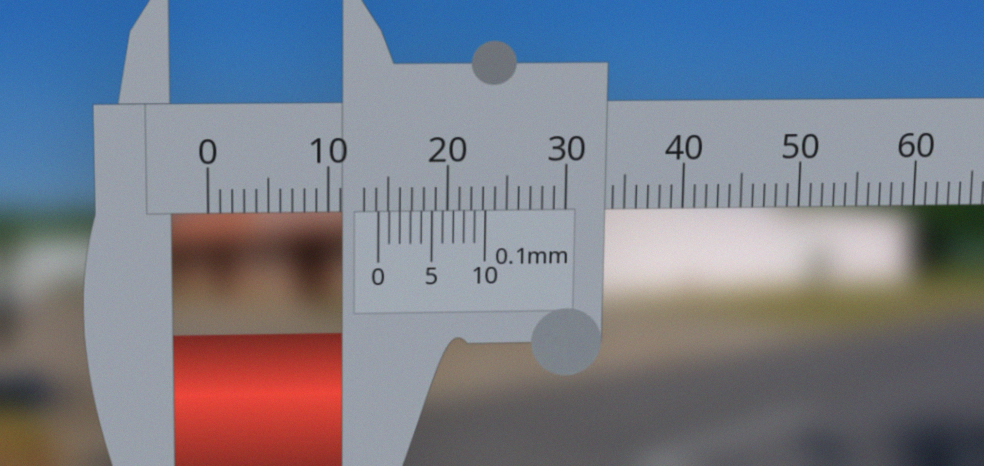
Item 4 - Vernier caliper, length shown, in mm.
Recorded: 14.2 mm
